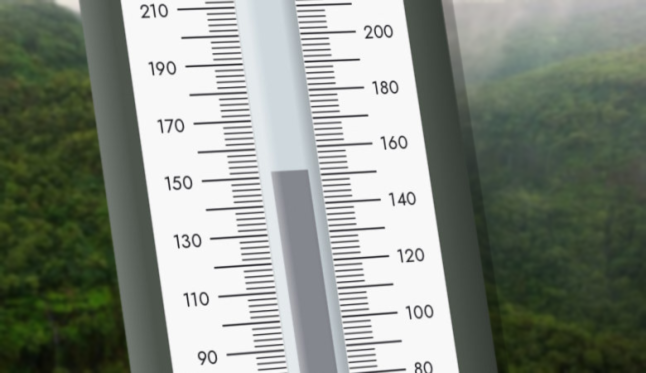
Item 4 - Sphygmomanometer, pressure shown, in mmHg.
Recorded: 152 mmHg
